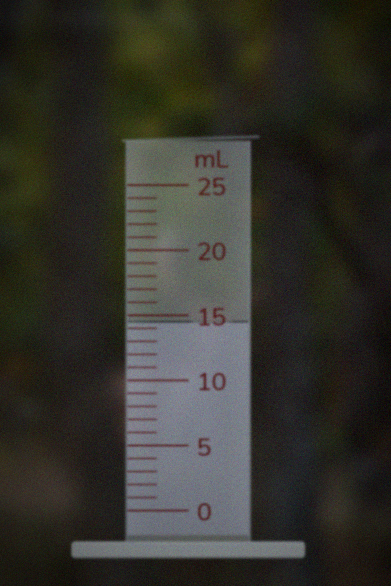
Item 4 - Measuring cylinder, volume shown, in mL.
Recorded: 14.5 mL
